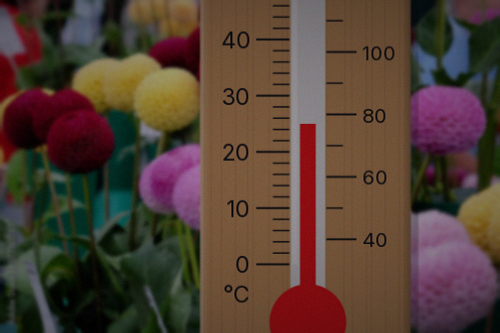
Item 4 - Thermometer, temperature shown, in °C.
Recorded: 25 °C
